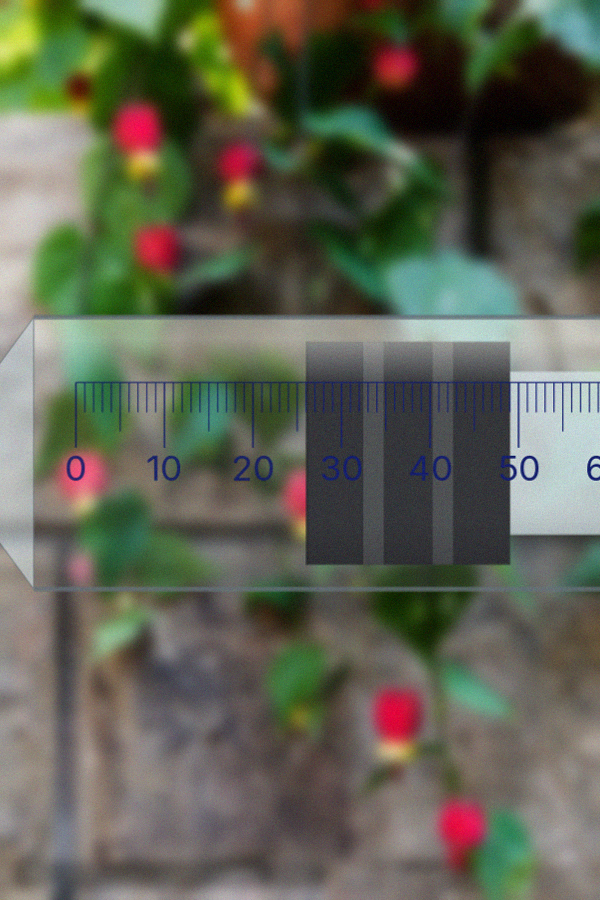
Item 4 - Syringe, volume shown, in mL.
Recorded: 26 mL
